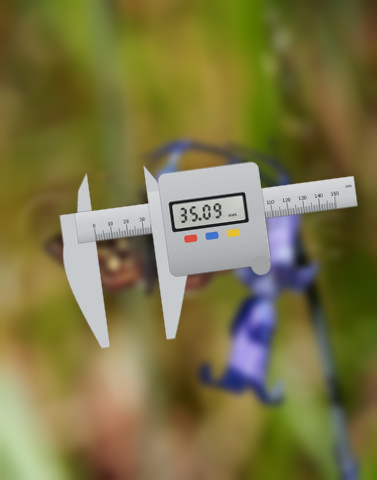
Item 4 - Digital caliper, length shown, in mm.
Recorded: 35.09 mm
